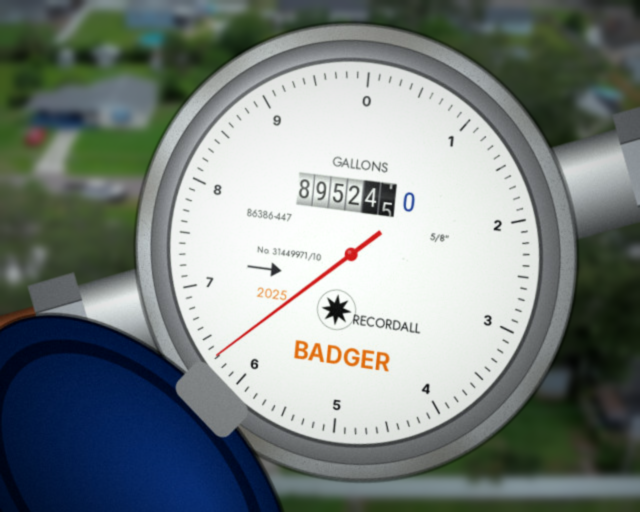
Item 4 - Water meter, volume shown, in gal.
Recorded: 8952446.3 gal
